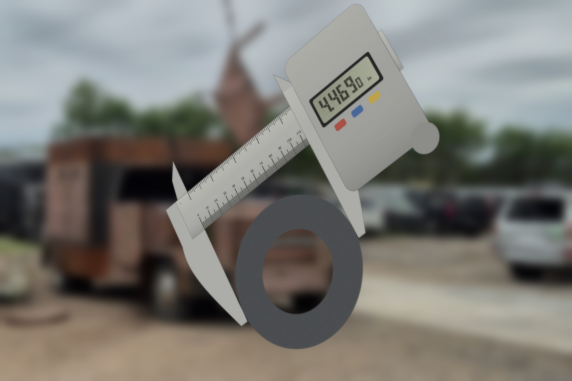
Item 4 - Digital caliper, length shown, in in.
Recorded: 4.4690 in
